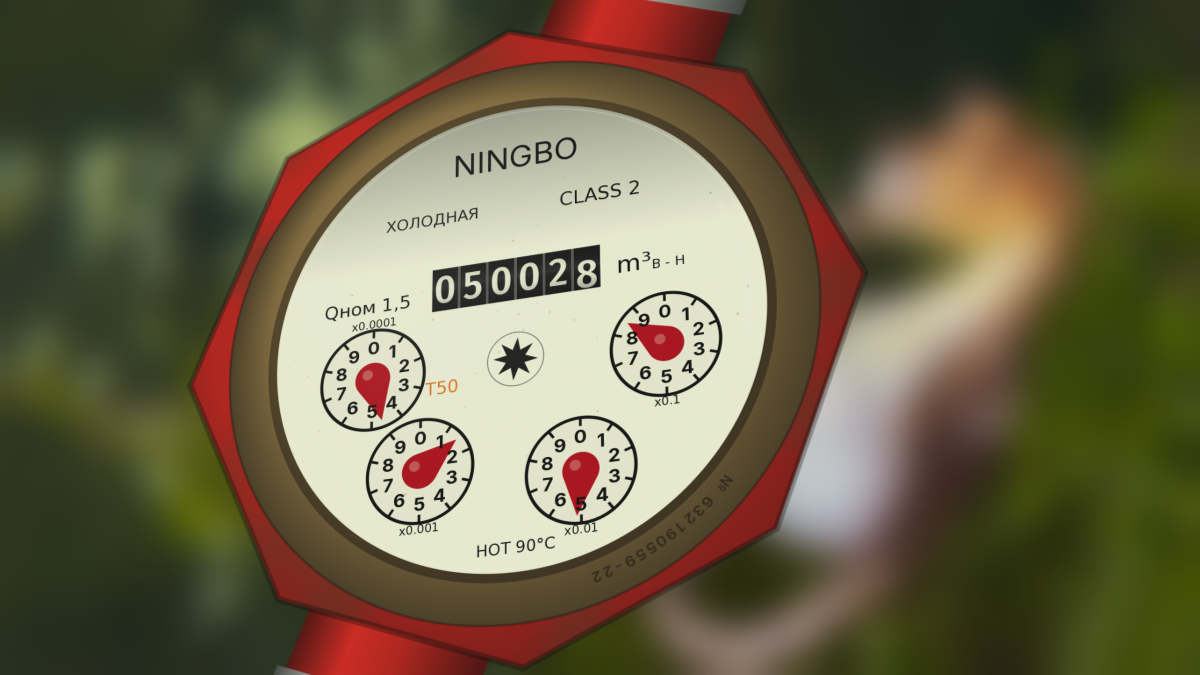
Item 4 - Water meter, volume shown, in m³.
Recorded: 50027.8514 m³
